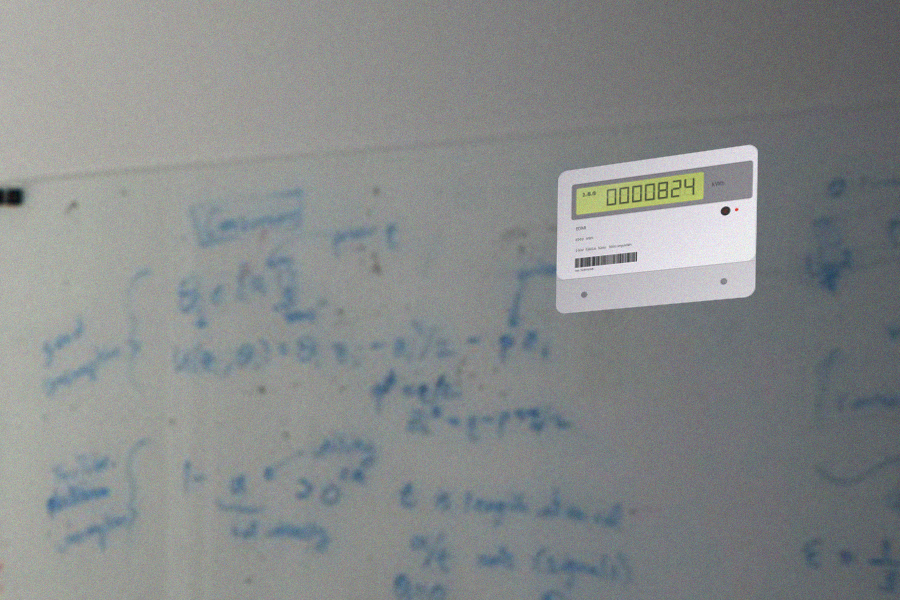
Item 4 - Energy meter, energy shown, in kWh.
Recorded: 824 kWh
